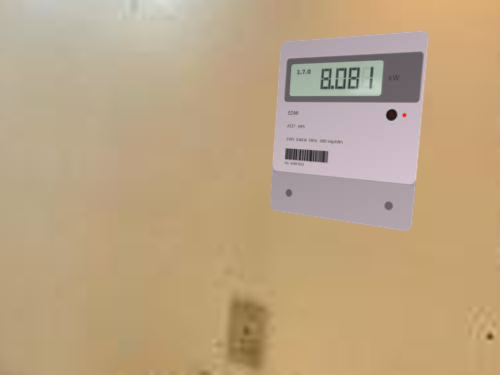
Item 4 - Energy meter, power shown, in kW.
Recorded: 8.081 kW
